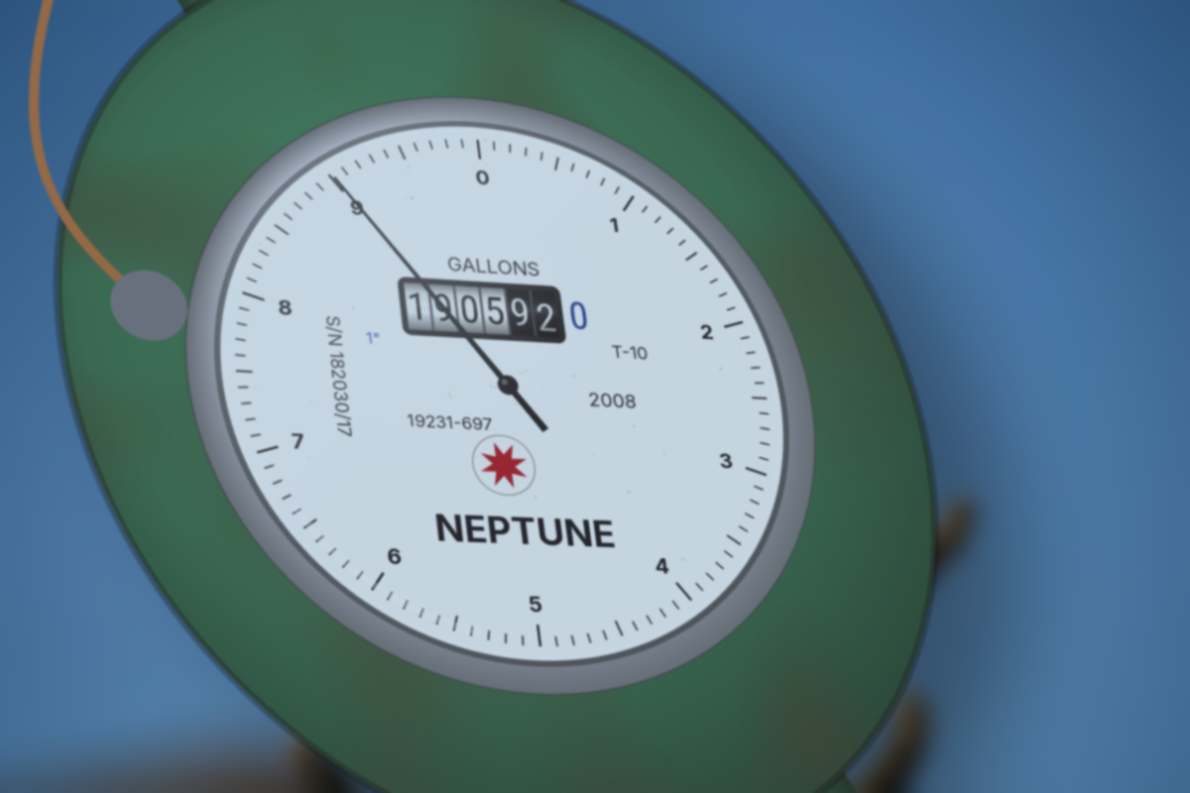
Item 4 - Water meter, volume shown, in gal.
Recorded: 1905919.0 gal
